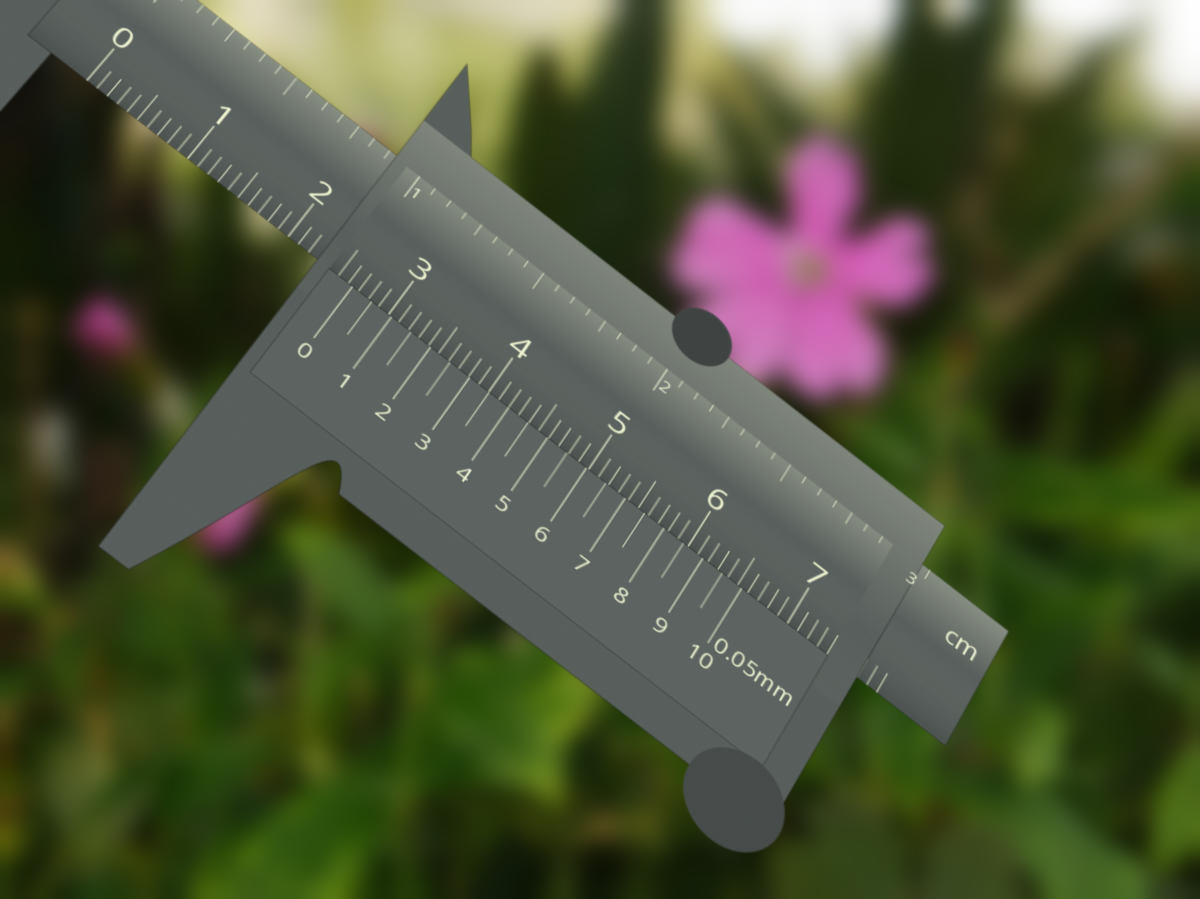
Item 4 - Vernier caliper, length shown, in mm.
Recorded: 26.4 mm
